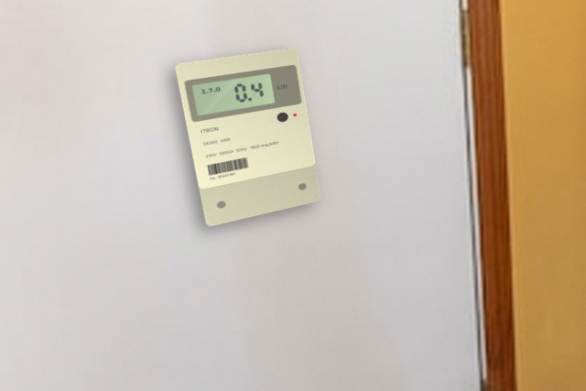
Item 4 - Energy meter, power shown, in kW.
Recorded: 0.4 kW
